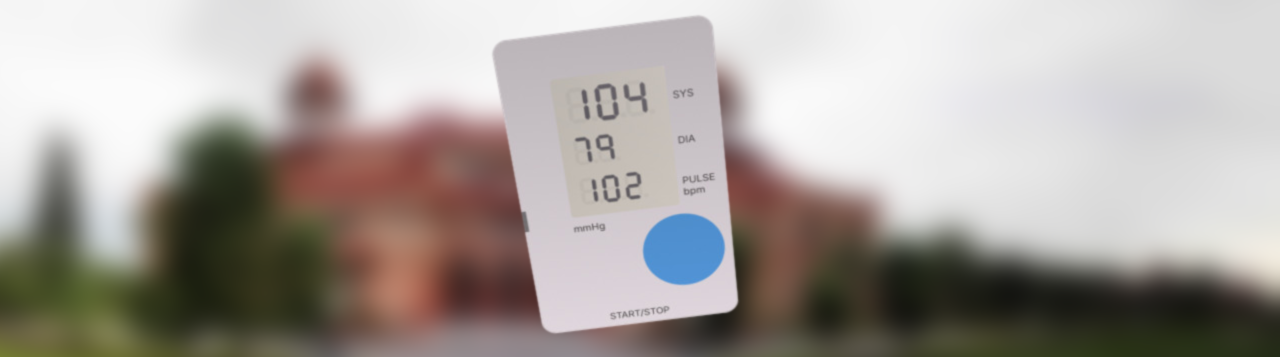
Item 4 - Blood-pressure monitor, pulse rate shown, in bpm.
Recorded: 102 bpm
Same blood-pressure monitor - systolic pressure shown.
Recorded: 104 mmHg
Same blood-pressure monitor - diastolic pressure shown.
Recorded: 79 mmHg
